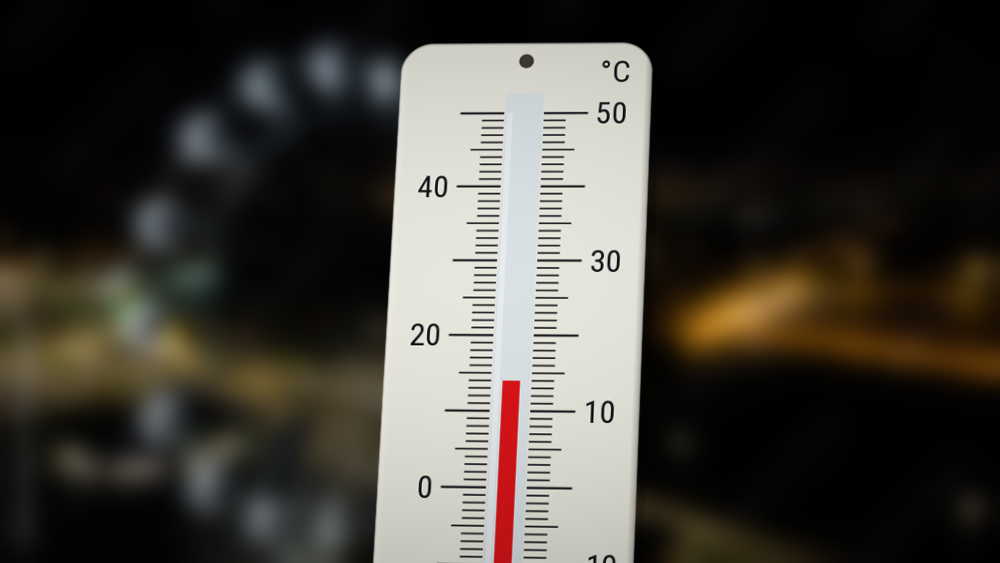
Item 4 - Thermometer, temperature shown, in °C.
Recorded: 14 °C
